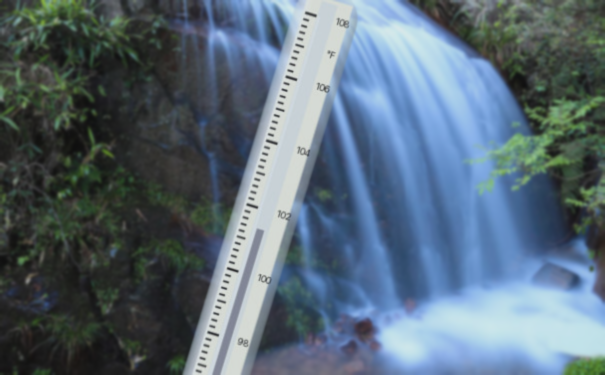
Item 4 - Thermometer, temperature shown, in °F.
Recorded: 101.4 °F
